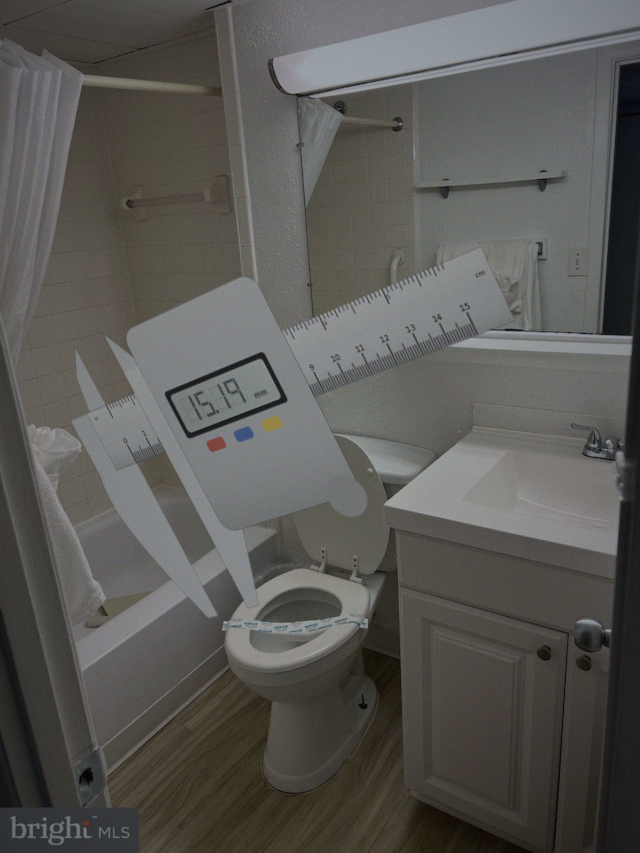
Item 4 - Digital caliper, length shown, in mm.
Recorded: 15.19 mm
